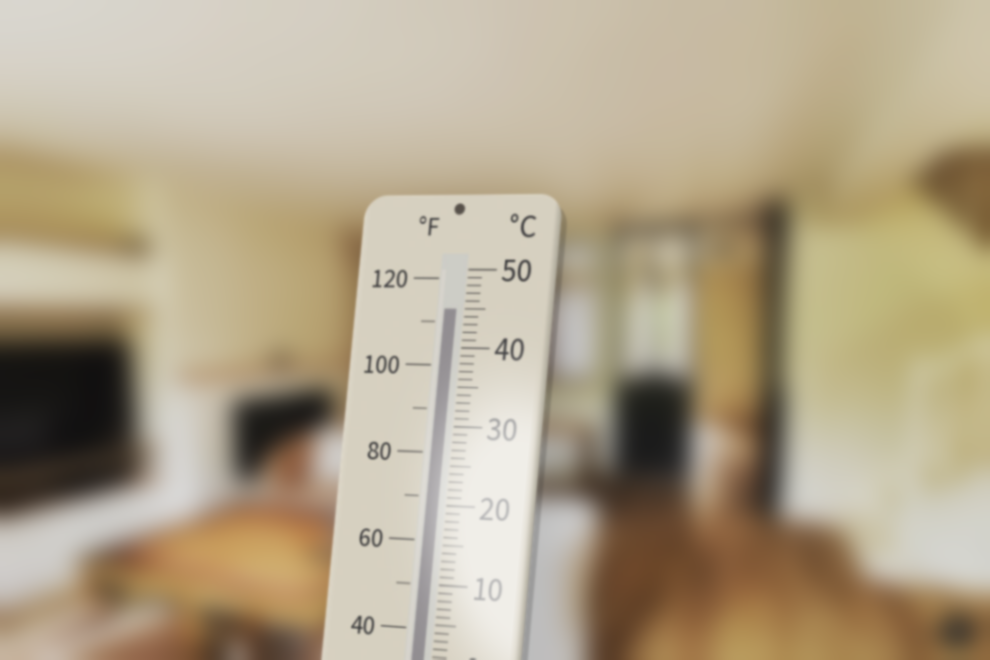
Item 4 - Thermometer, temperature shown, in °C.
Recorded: 45 °C
